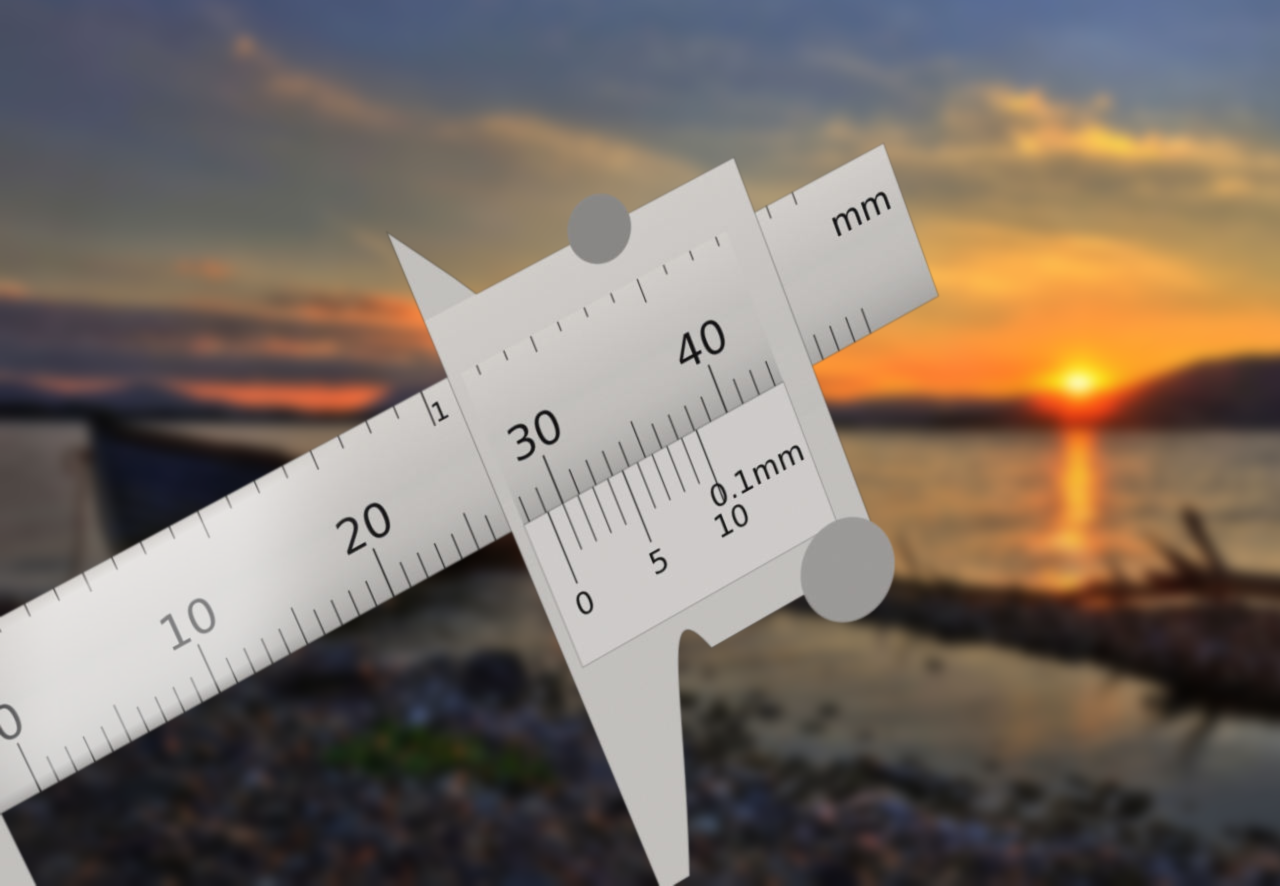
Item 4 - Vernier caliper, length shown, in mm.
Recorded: 29.1 mm
